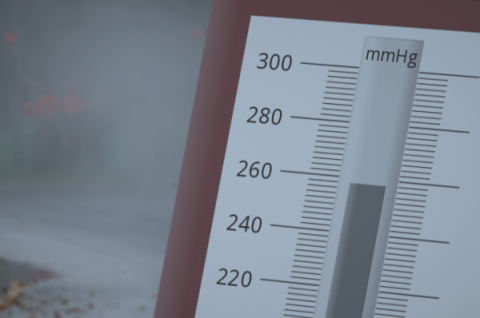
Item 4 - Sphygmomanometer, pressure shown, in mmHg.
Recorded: 258 mmHg
